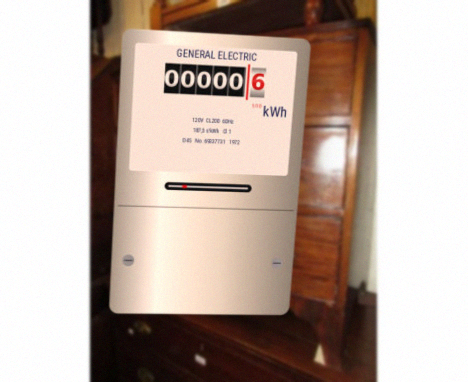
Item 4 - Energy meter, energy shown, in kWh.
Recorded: 0.6 kWh
